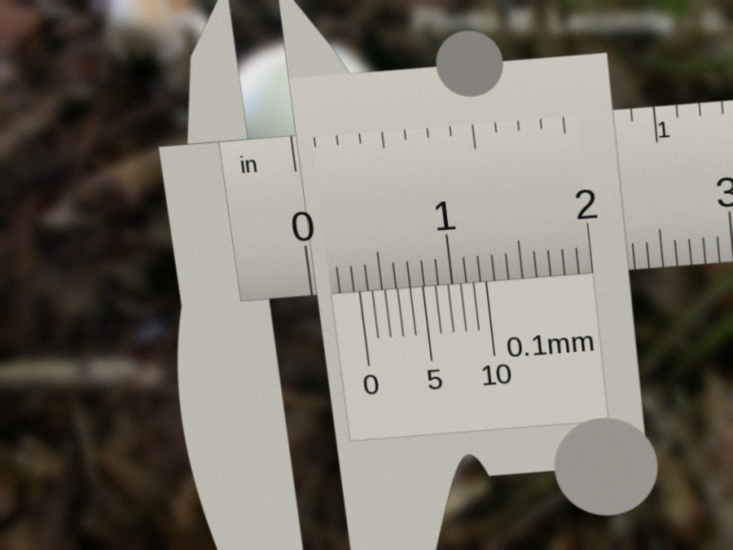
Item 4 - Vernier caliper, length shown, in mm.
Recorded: 3.4 mm
